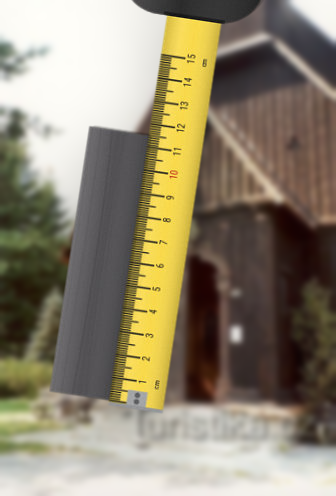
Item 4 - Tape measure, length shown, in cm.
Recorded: 11.5 cm
